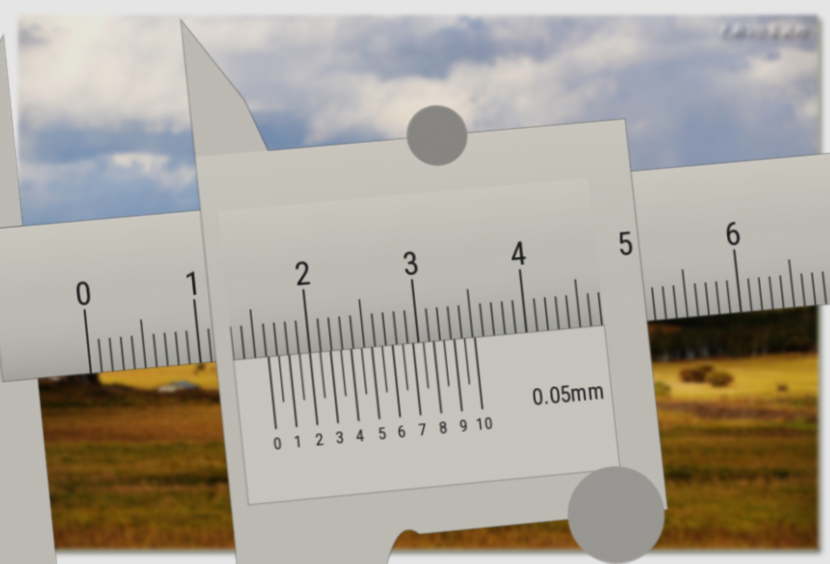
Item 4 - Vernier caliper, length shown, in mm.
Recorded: 16.2 mm
